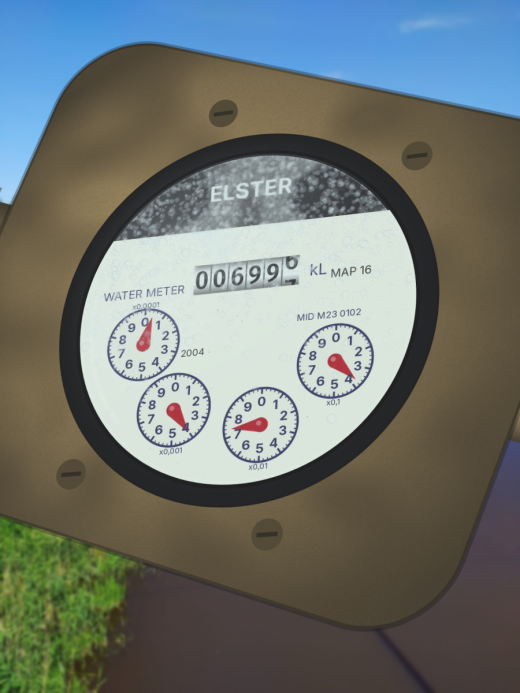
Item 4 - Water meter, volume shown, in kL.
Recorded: 6996.3740 kL
